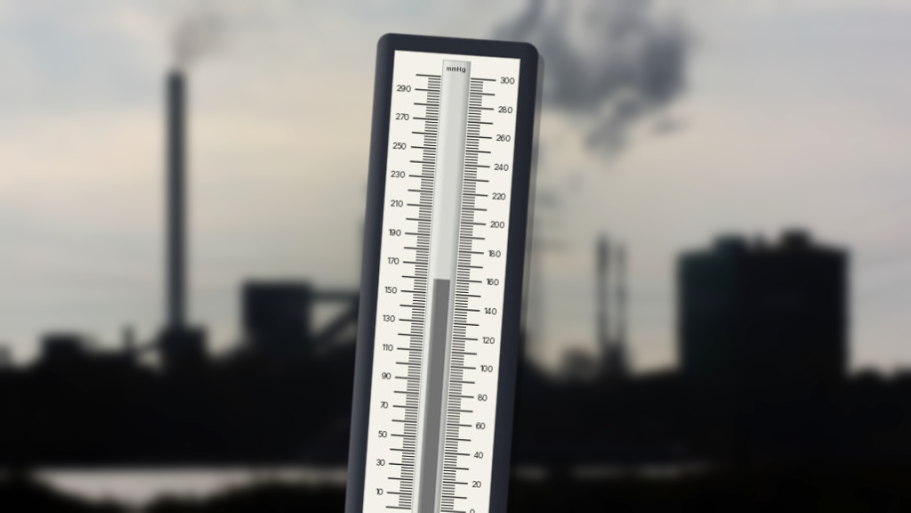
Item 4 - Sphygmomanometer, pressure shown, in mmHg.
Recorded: 160 mmHg
